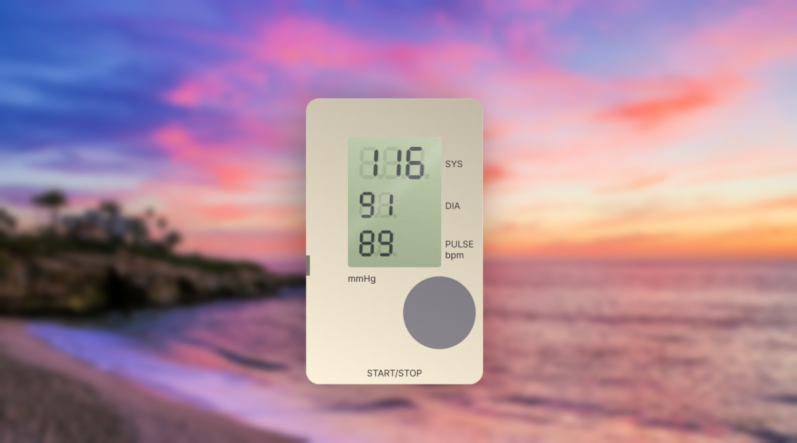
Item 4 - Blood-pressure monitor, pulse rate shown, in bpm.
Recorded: 89 bpm
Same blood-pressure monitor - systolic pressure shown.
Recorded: 116 mmHg
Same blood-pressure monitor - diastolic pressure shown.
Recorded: 91 mmHg
